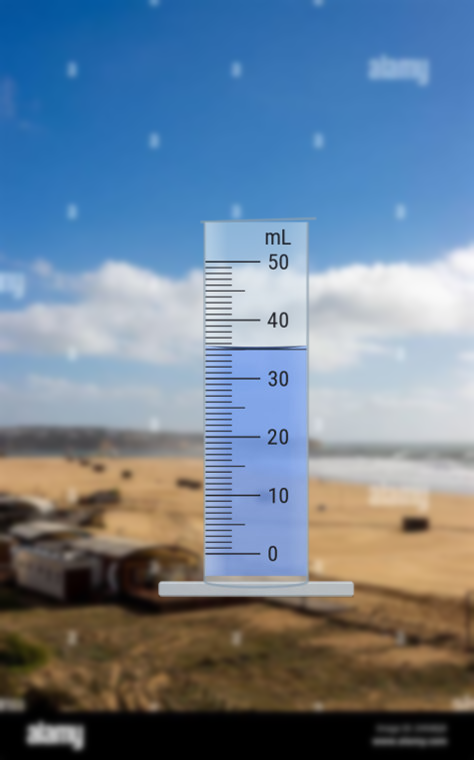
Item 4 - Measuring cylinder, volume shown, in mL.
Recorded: 35 mL
